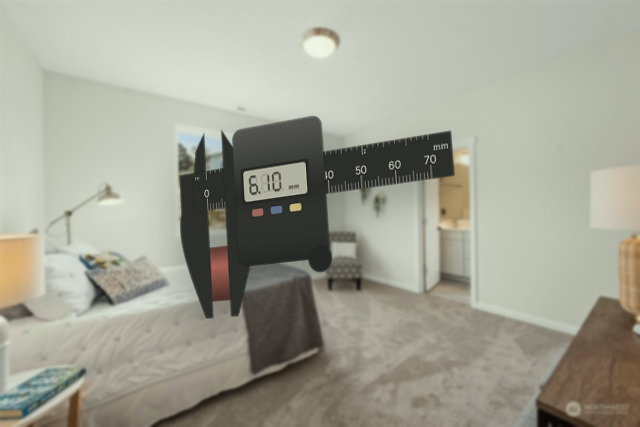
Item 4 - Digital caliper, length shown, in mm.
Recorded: 6.10 mm
